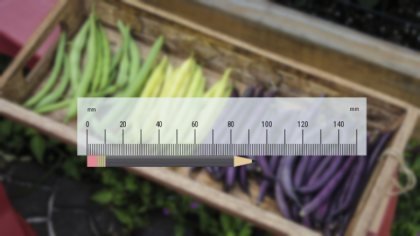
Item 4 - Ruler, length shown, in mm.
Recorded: 95 mm
